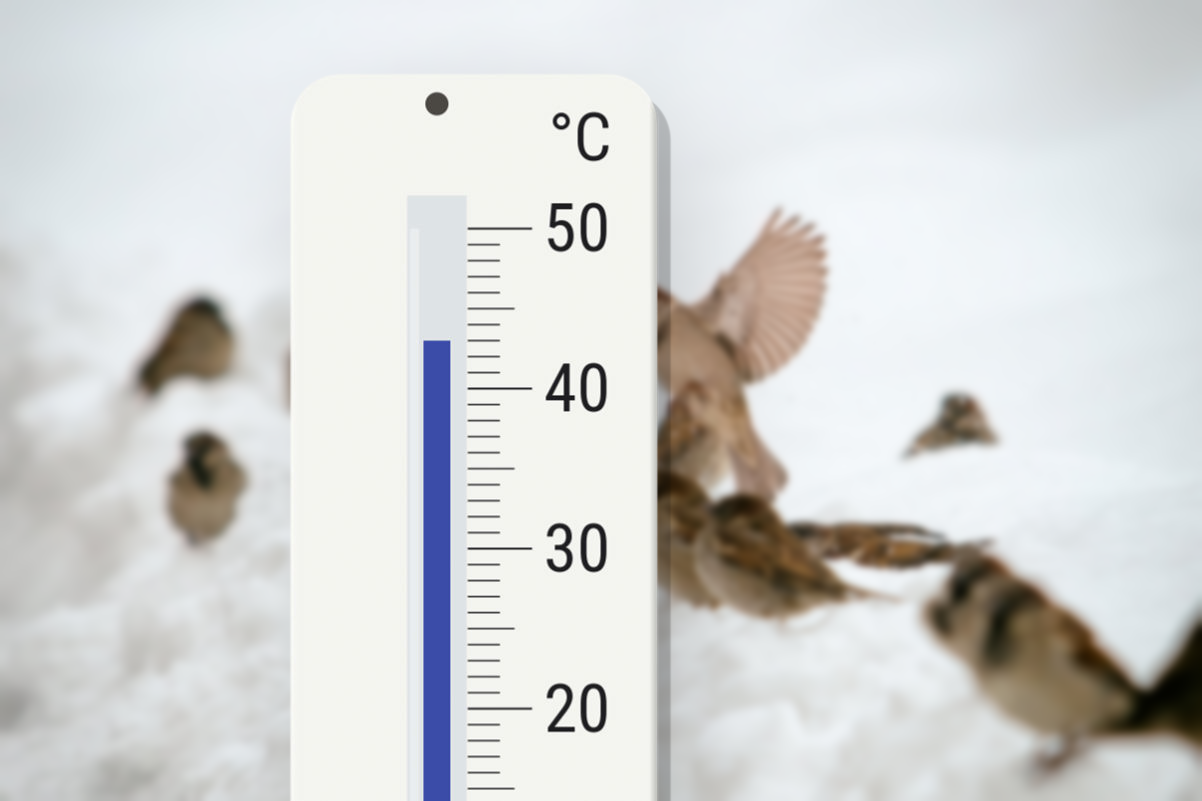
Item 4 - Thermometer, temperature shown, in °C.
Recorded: 43 °C
